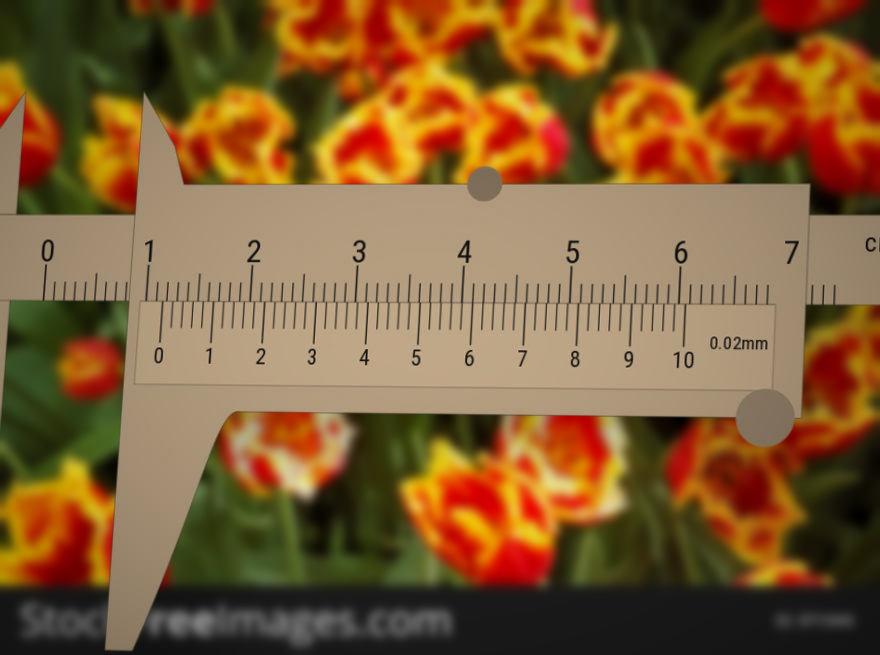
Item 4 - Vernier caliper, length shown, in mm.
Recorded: 11.6 mm
